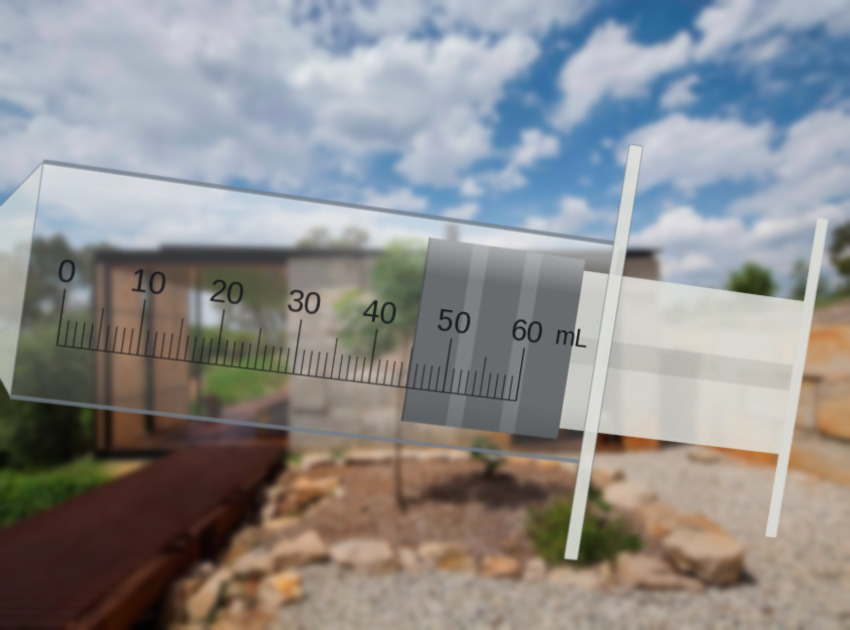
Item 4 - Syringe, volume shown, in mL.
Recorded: 45 mL
